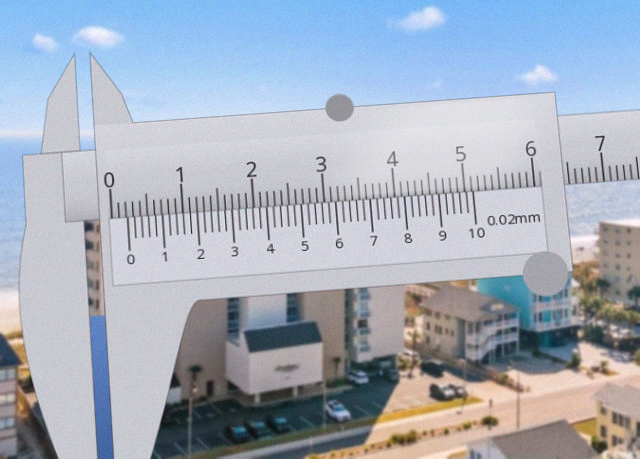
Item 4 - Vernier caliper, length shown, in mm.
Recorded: 2.2 mm
